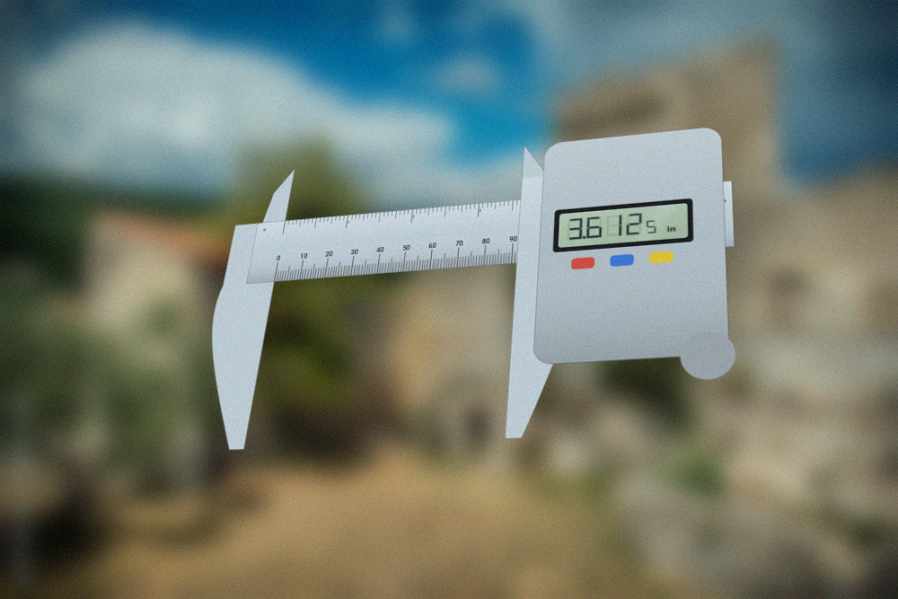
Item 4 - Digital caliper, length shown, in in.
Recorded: 3.6125 in
